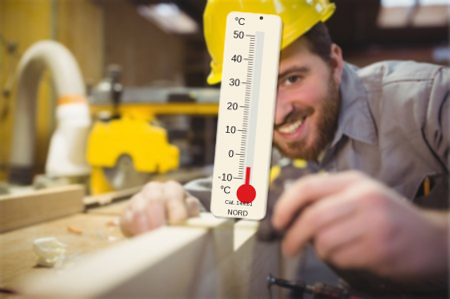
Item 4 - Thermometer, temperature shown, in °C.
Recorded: -5 °C
